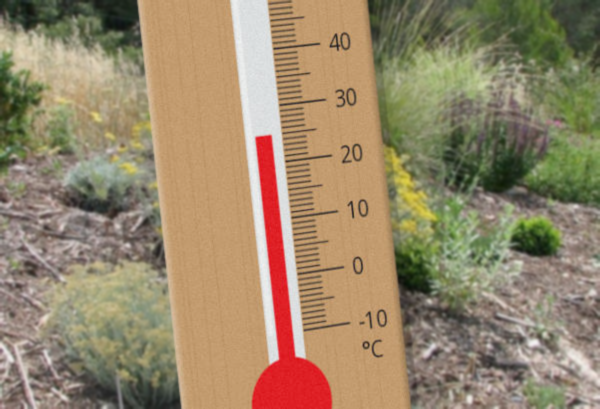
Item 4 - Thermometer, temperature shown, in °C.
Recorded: 25 °C
